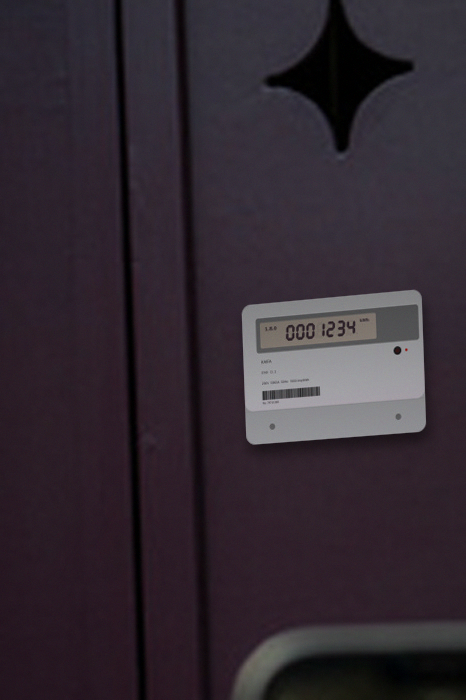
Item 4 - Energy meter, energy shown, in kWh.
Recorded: 1234 kWh
